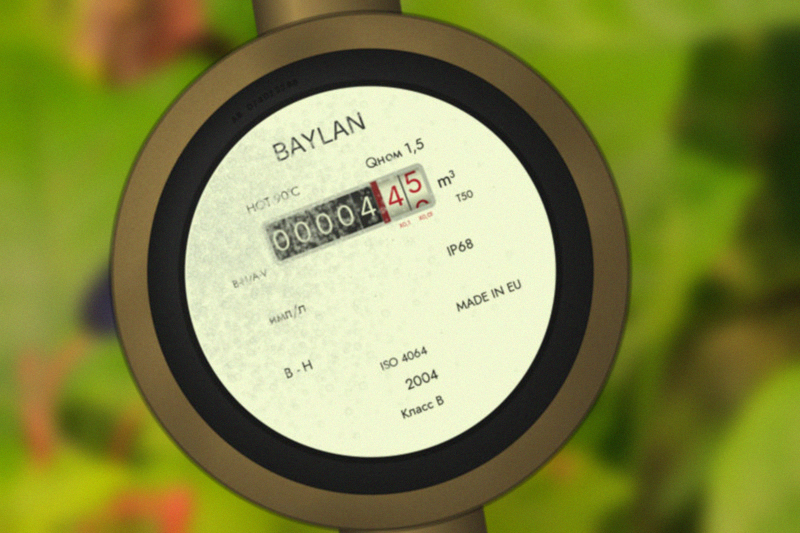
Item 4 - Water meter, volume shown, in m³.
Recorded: 4.45 m³
